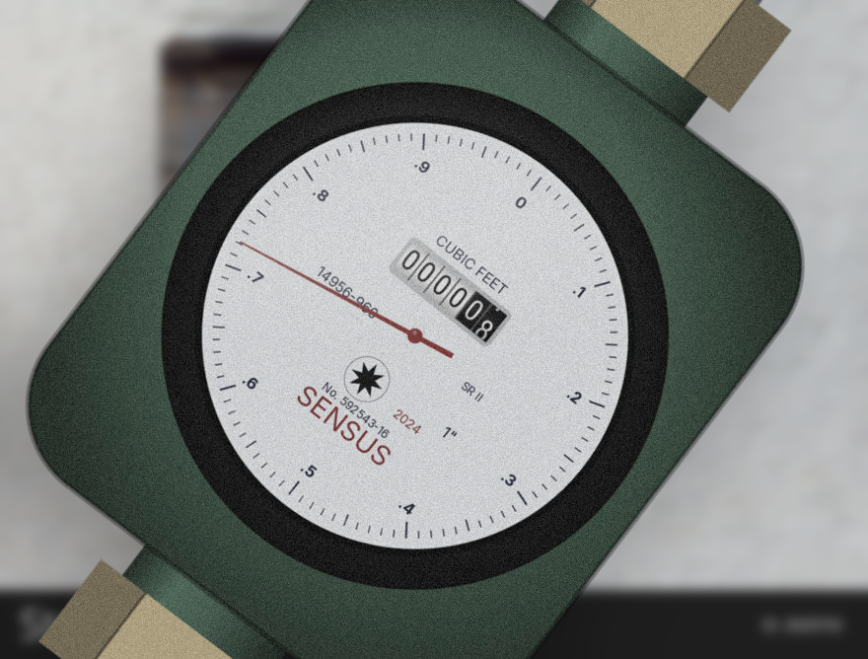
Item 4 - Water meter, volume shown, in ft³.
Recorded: 7.72 ft³
